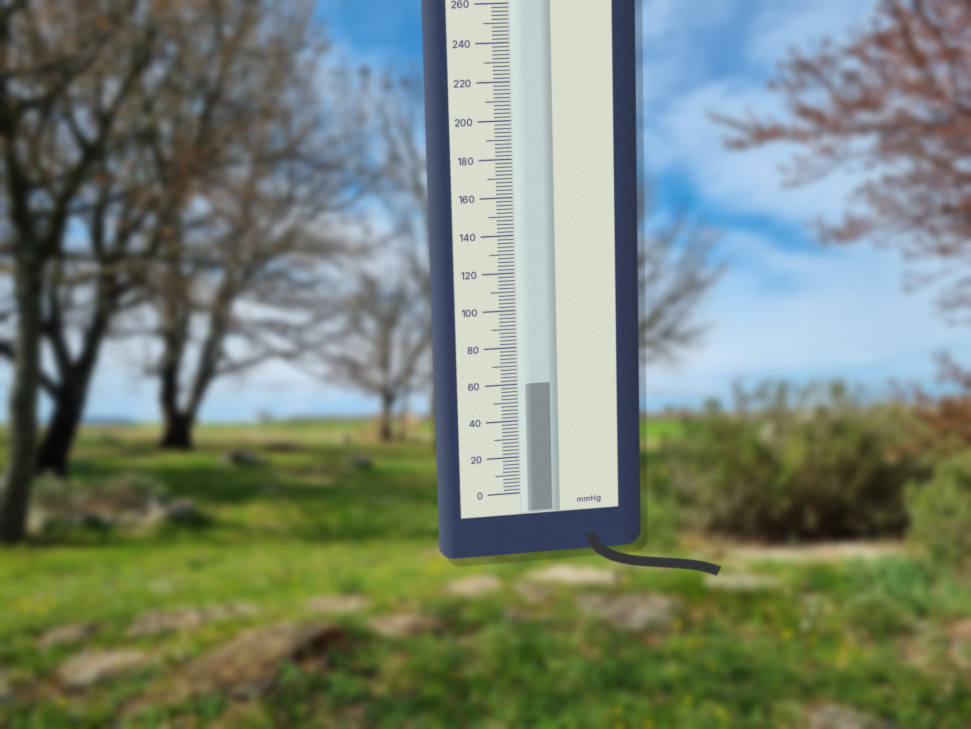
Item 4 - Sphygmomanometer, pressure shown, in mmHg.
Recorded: 60 mmHg
